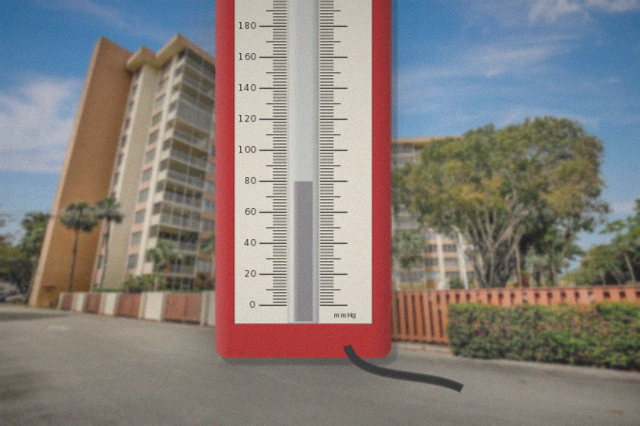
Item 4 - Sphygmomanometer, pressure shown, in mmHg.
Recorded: 80 mmHg
